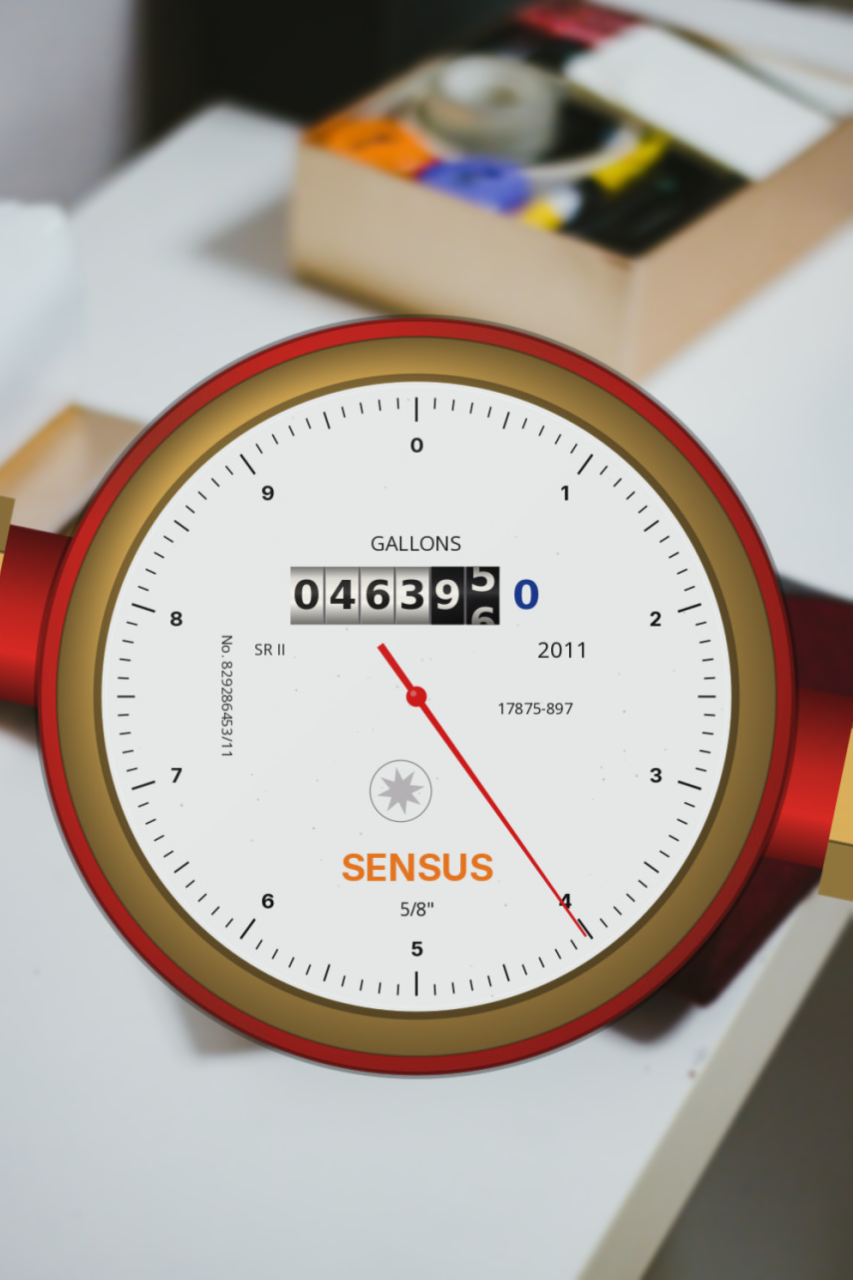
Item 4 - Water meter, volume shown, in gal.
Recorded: 463954.0 gal
